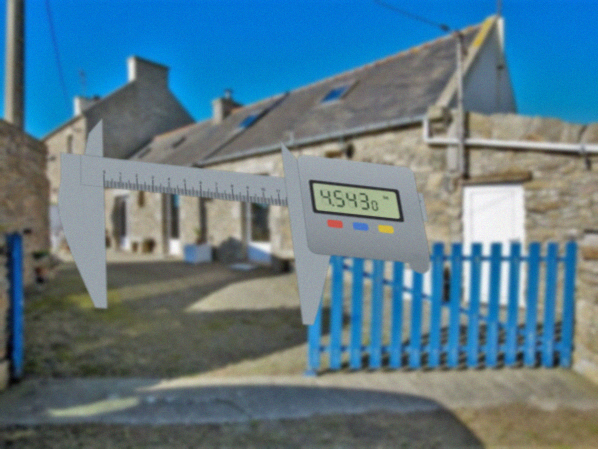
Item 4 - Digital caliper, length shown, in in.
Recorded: 4.5430 in
